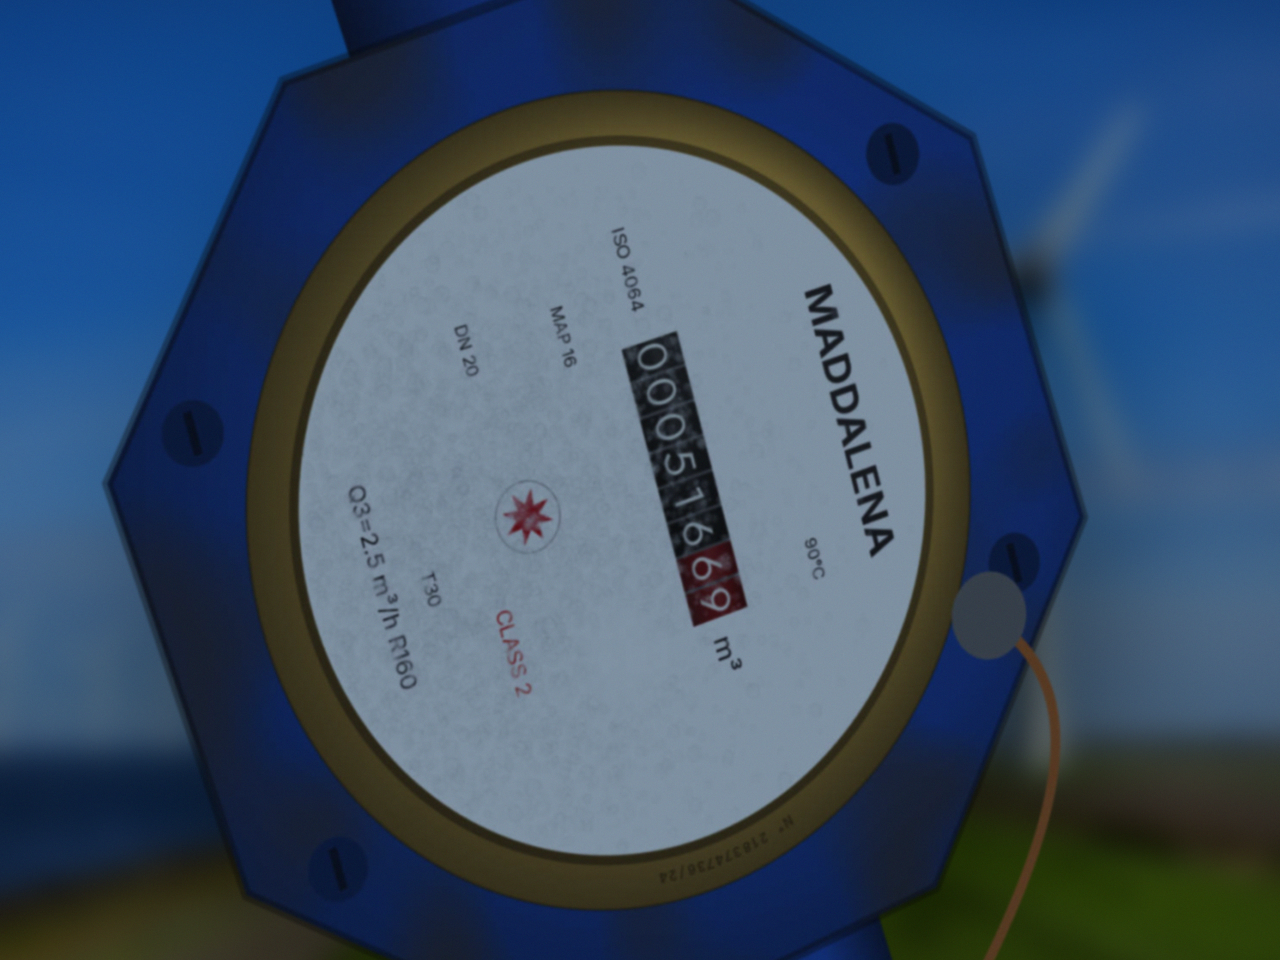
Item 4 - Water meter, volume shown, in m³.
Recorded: 516.69 m³
